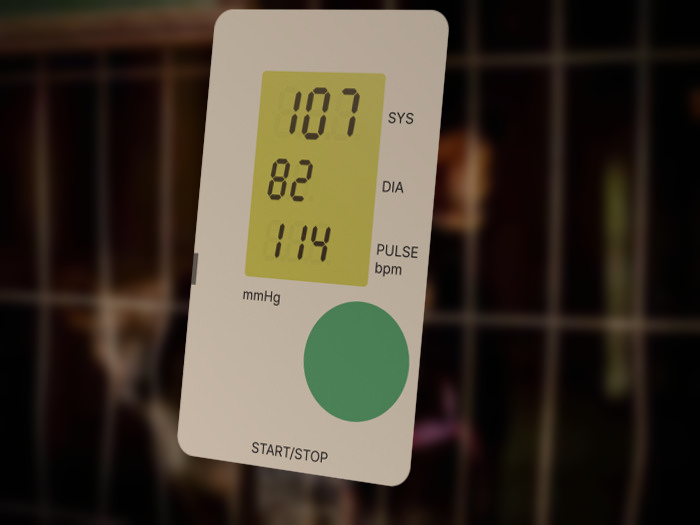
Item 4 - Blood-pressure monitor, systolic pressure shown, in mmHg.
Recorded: 107 mmHg
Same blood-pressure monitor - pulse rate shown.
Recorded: 114 bpm
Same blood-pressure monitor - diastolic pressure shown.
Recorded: 82 mmHg
